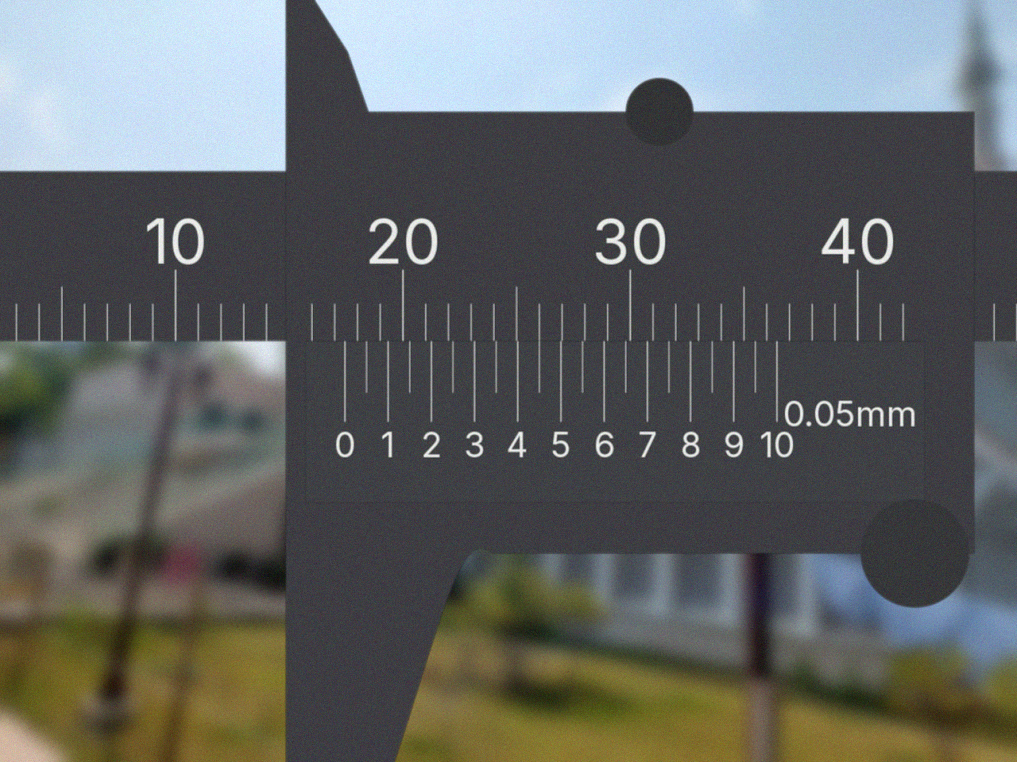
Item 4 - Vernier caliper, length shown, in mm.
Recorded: 17.45 mm
